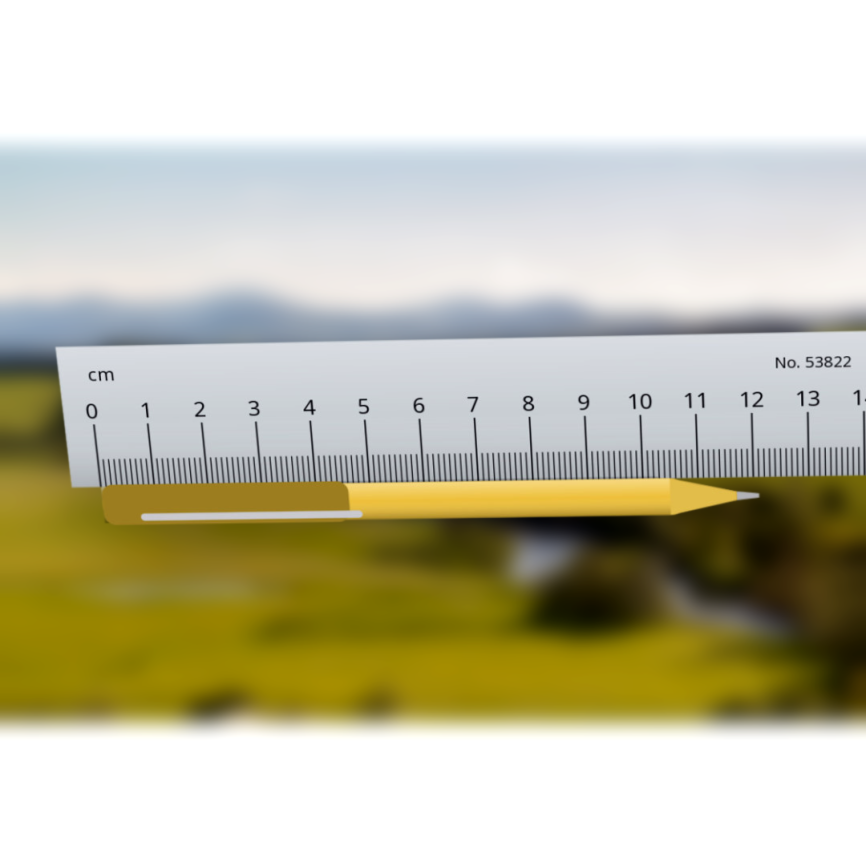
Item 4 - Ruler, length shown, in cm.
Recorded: 12.1 cm
